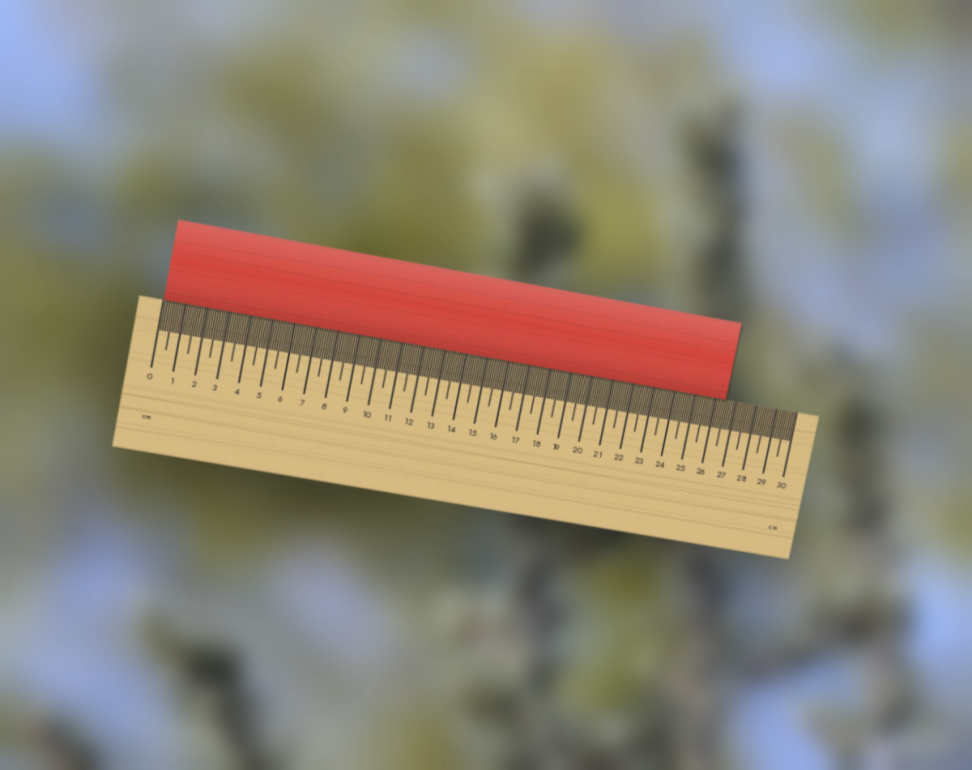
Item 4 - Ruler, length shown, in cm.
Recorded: 26.5 cm
